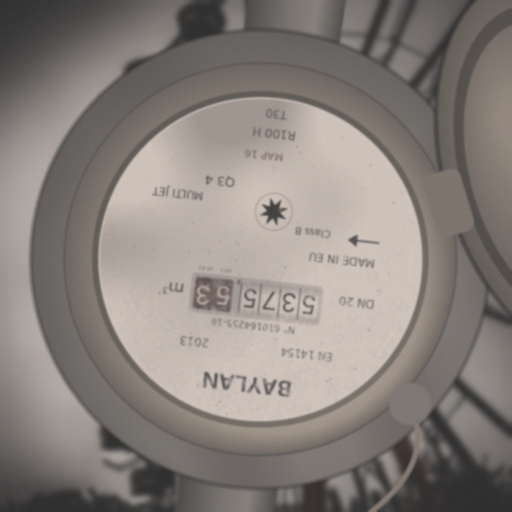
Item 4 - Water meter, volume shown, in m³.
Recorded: 5375.53 m³
